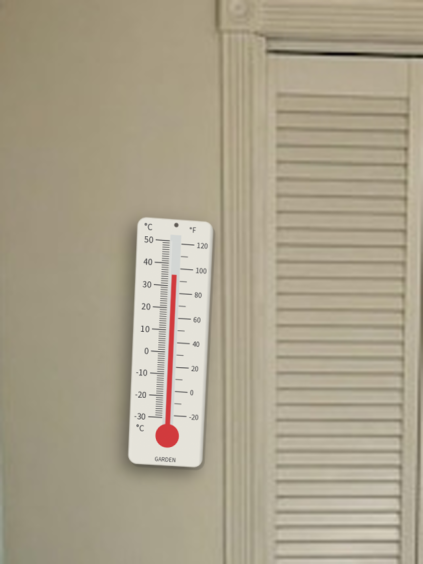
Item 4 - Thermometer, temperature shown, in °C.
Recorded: 35 °C
